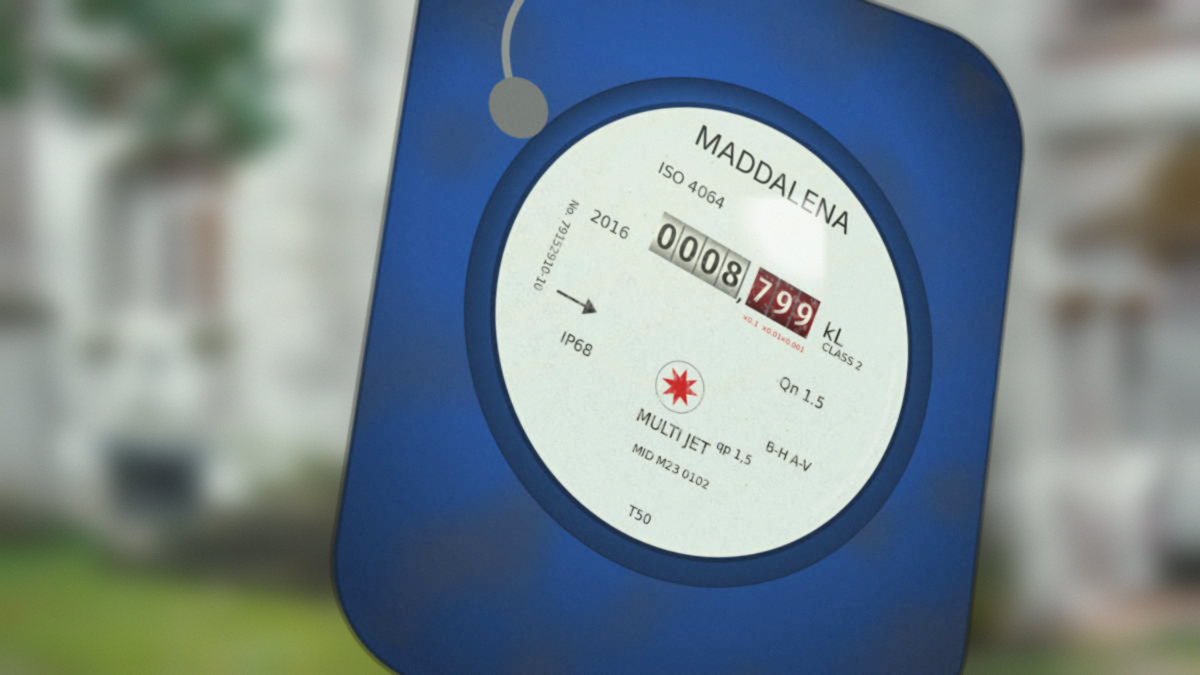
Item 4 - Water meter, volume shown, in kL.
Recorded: 8.799 kL
